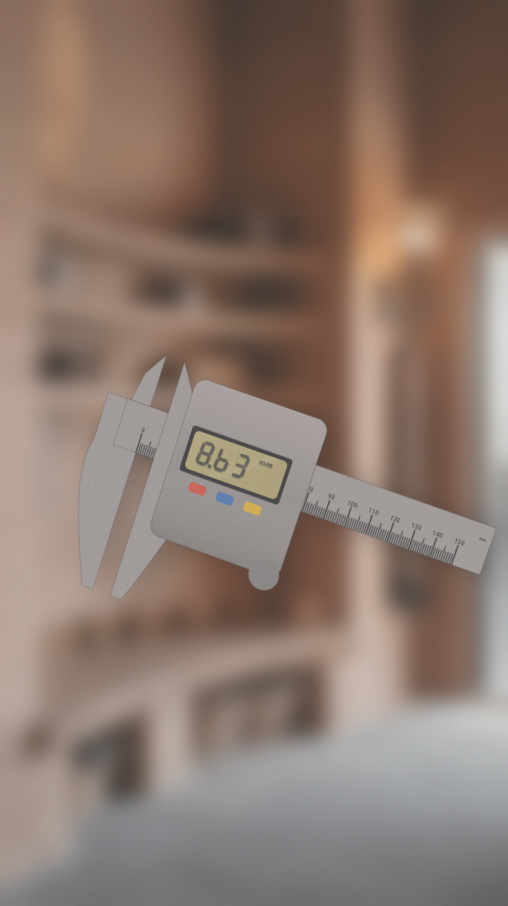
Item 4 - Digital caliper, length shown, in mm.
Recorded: 8.63 mm
